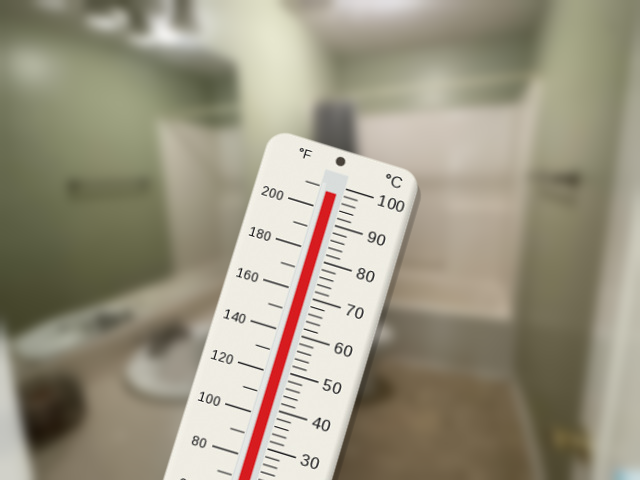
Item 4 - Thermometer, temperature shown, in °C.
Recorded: 98 °C
